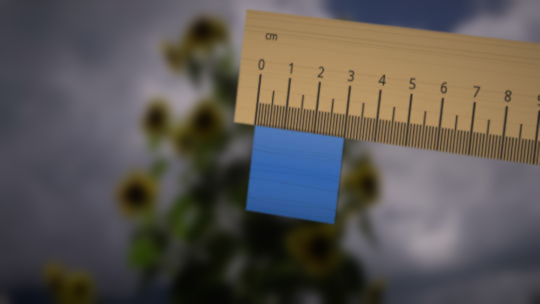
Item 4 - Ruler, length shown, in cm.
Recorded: 3 cm
